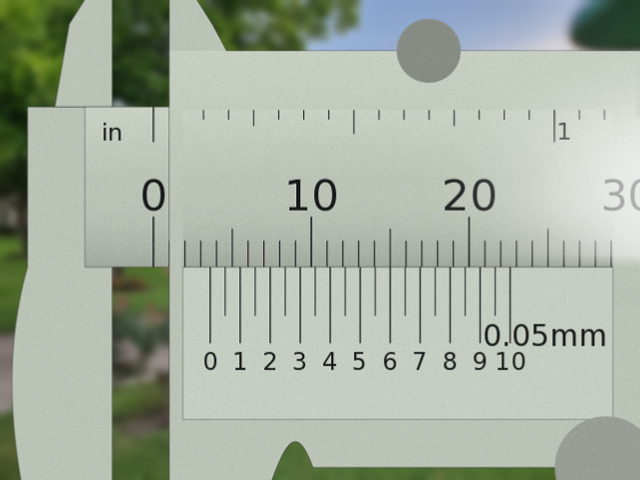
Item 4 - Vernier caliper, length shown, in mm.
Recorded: 3.6 mm
